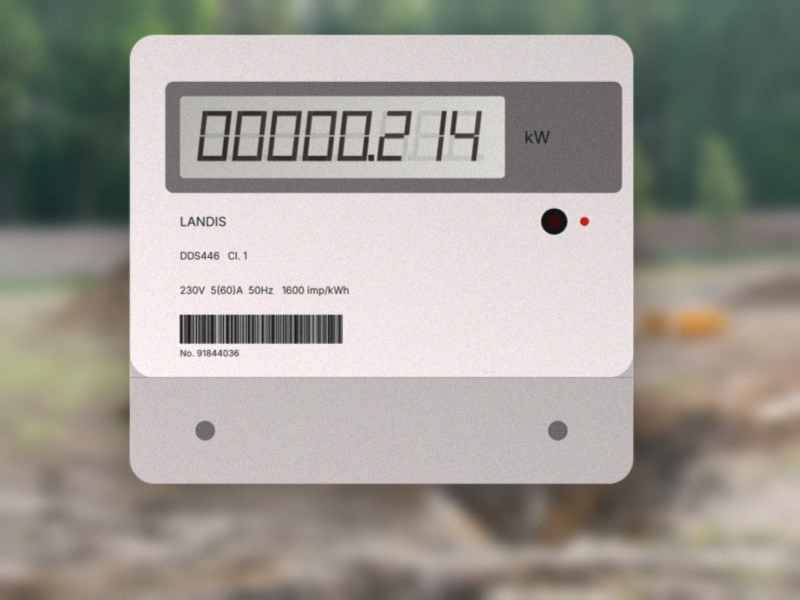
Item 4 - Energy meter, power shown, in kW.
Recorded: 0.214 kW
